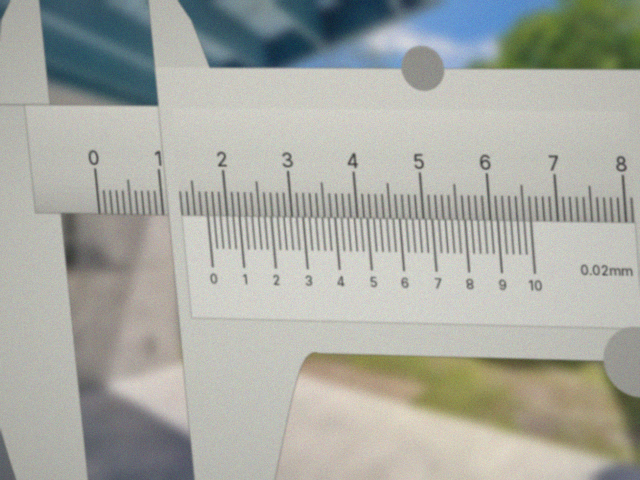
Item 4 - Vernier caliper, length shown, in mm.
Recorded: 17.0 mm
